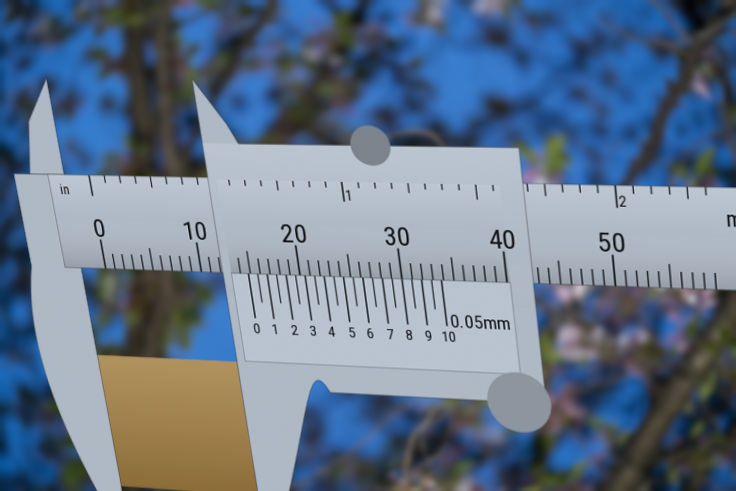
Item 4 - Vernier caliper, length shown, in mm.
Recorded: 14.8 mm
